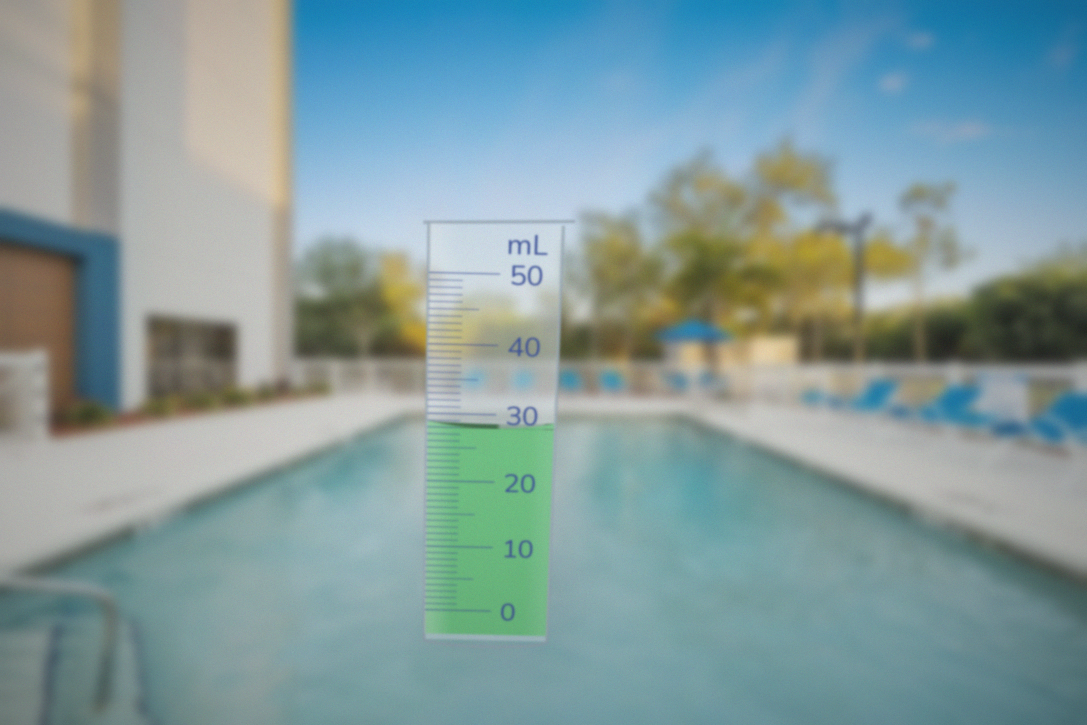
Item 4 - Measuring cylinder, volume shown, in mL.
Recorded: 28 mL
